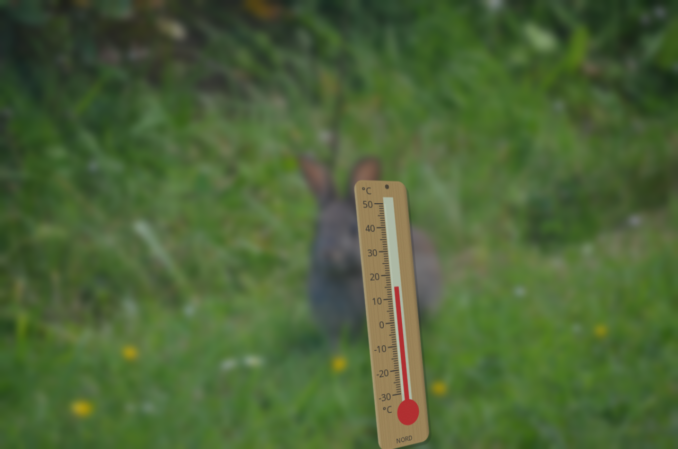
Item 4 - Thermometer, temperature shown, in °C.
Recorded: 15 °C
